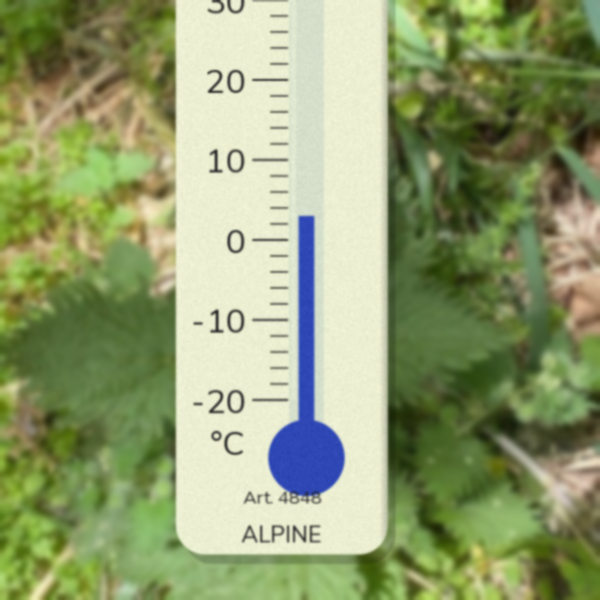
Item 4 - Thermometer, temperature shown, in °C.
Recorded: 3 °C
